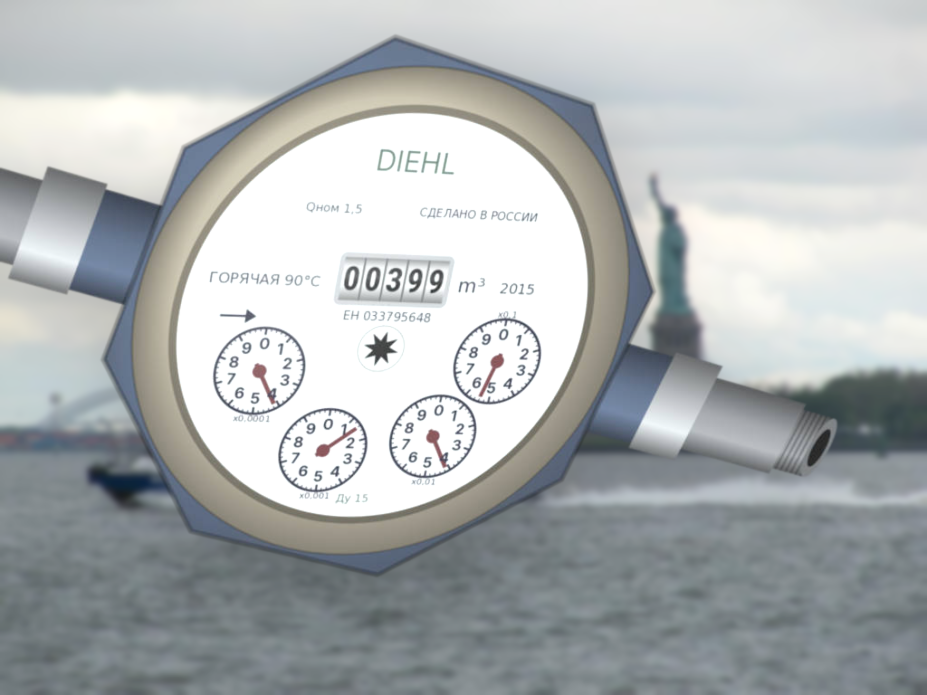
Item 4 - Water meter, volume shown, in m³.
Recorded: 399.5414 m³
